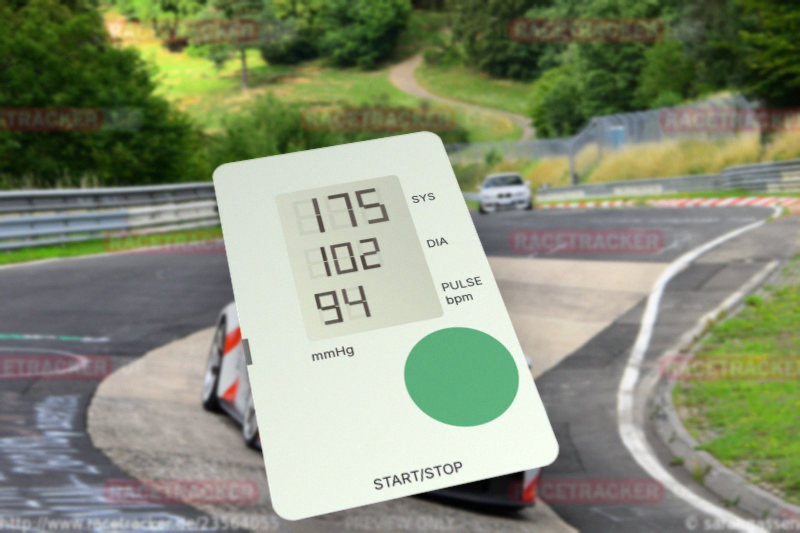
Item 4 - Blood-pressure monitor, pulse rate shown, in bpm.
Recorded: 94 bpm
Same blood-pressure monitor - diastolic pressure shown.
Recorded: 102 mmHg
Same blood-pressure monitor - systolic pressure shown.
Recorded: 175 mmHg
